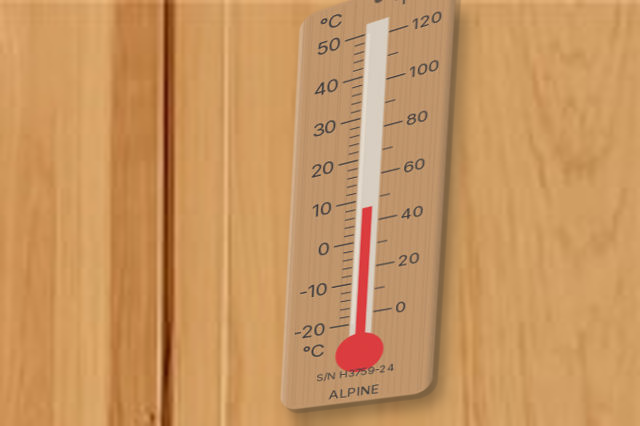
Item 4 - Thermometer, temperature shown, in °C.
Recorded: 8 °C
